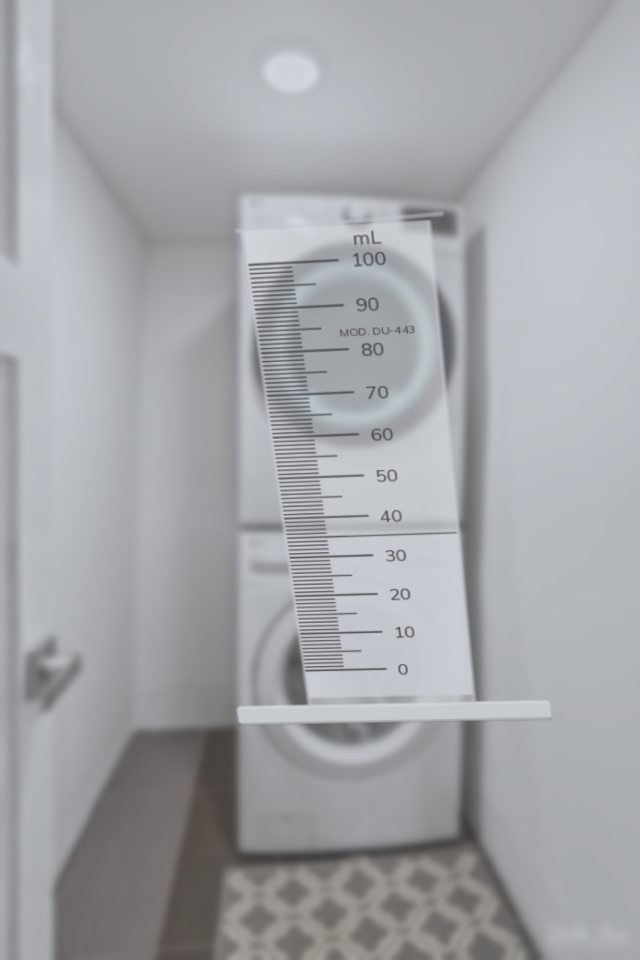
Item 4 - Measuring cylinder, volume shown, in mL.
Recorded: 35 mL
